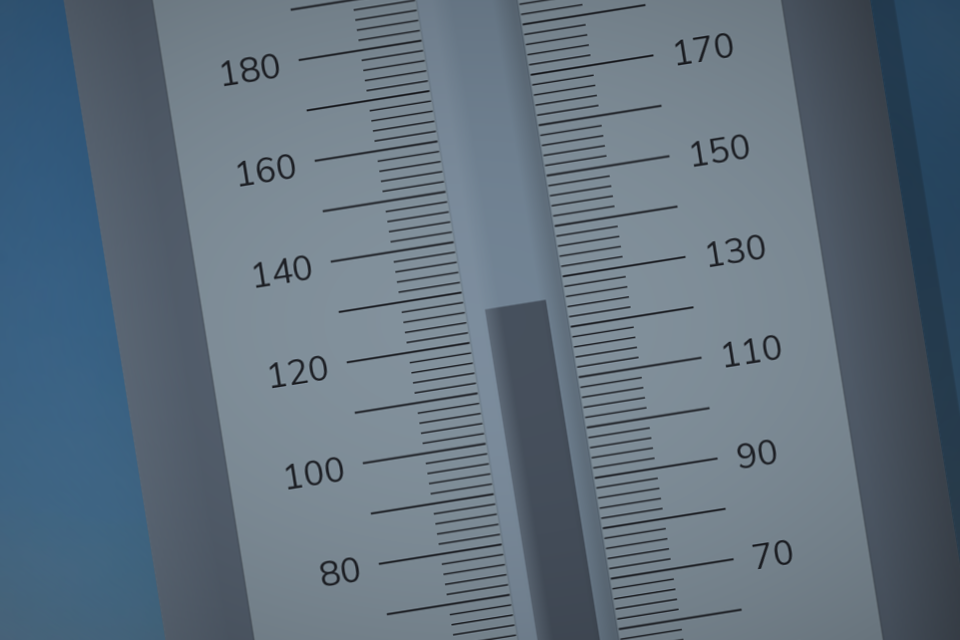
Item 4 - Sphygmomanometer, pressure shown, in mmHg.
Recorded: 126 mmHg
